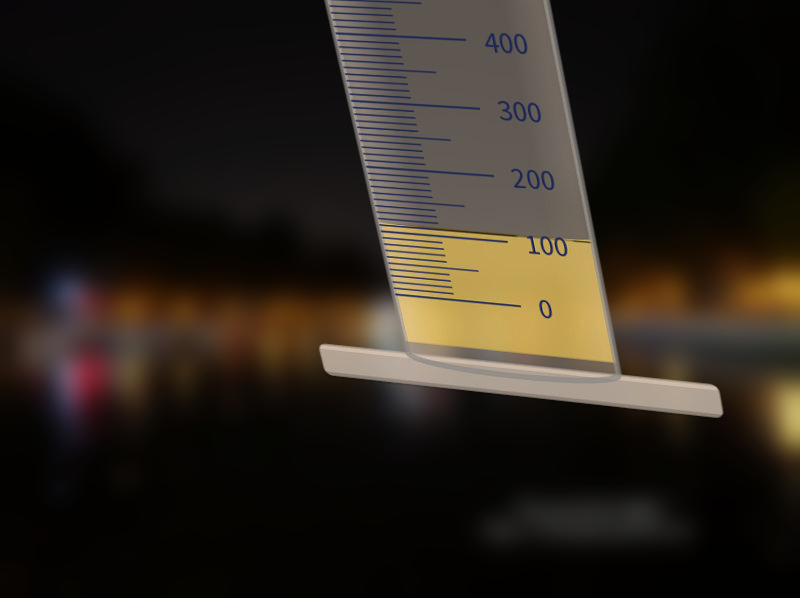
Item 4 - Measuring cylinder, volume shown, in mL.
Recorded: 110 mL
